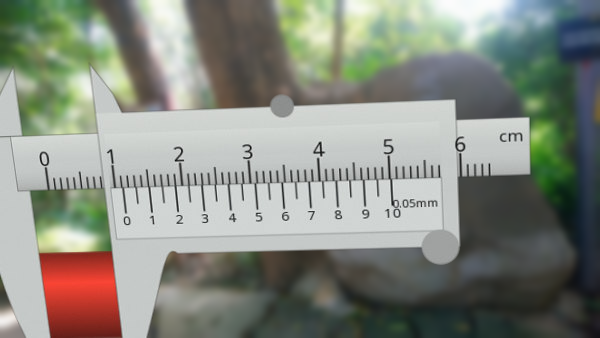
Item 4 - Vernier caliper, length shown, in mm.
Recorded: 11.2 mm
